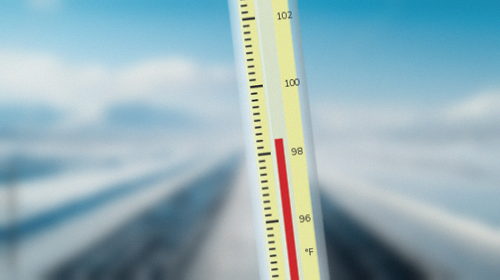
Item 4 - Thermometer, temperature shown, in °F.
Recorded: 98.4 °F
